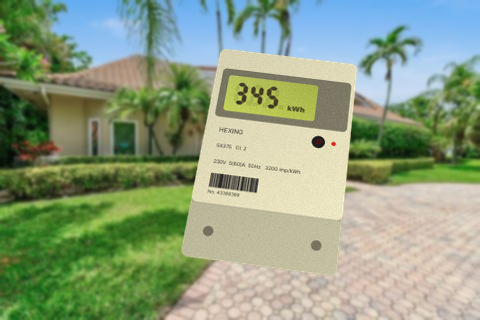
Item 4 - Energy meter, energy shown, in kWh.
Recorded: 345 kWh
